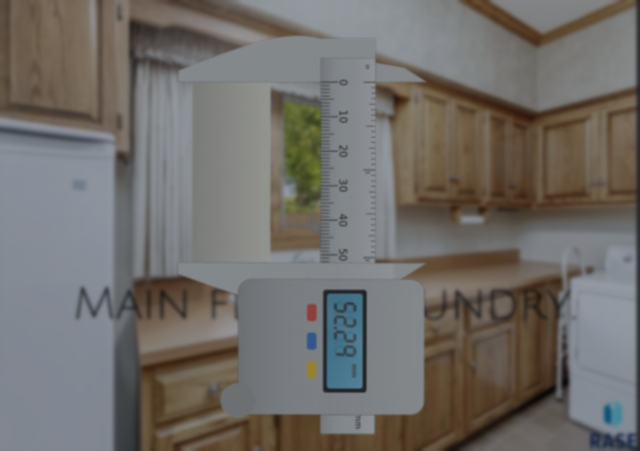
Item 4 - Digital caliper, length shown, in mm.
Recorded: 52.29 mm
